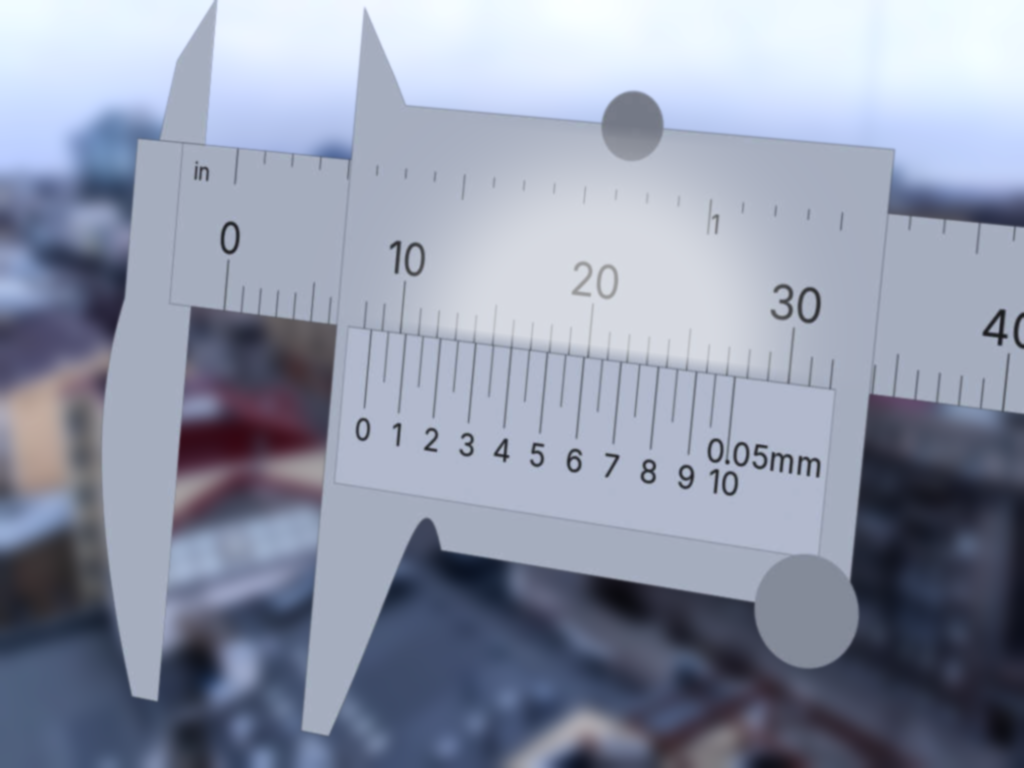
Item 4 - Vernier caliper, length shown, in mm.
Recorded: 8.4 mm
